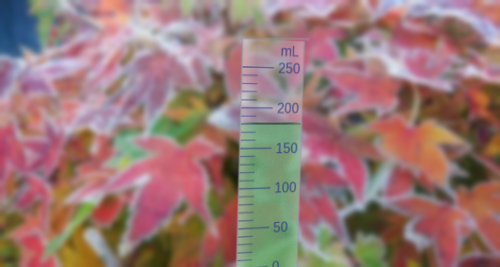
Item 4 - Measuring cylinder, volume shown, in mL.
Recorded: 180 mL
